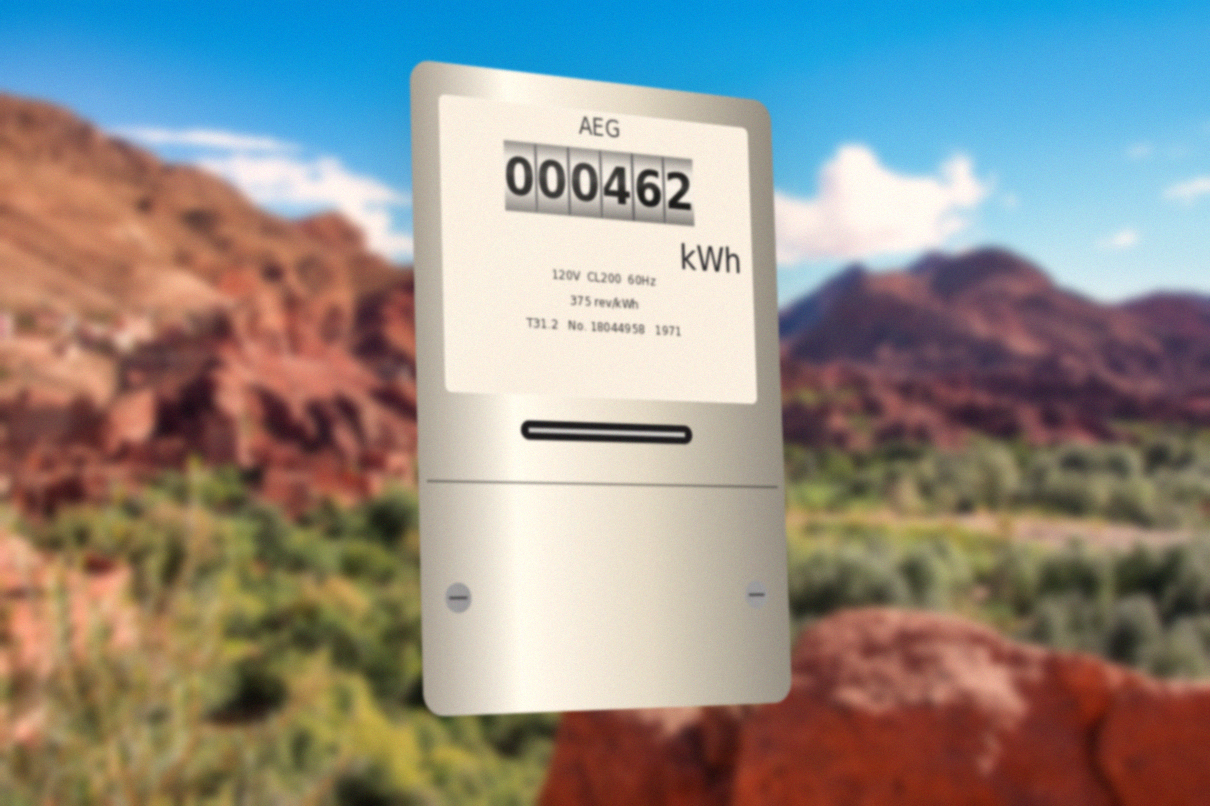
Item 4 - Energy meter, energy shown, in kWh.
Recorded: 462 kWh
